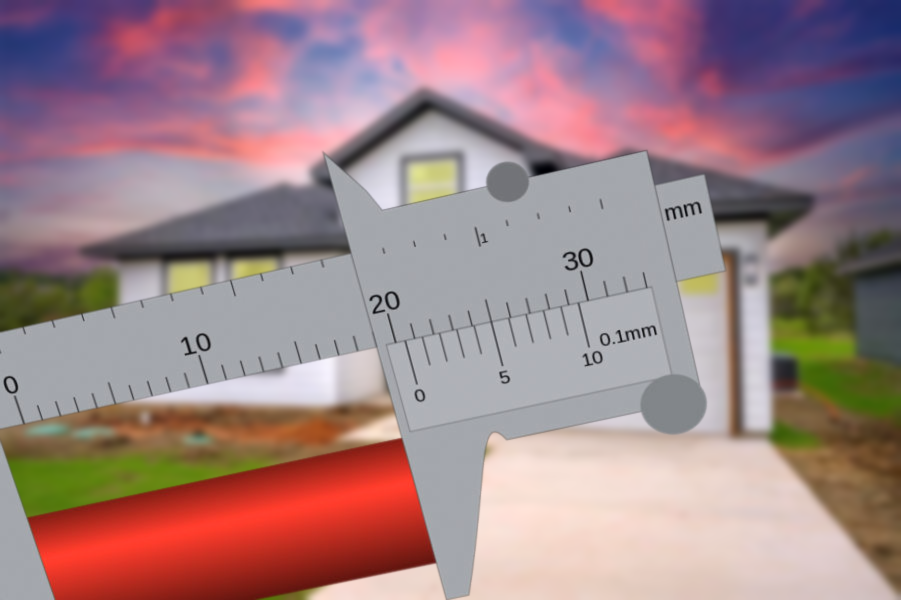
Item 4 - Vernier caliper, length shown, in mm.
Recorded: 20.5 mm
